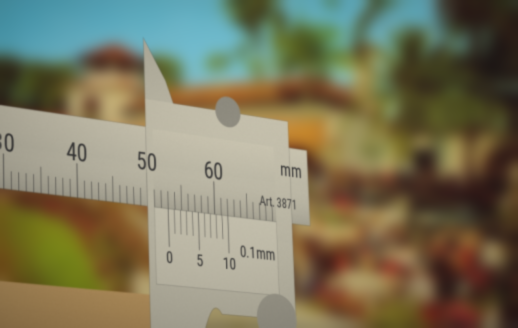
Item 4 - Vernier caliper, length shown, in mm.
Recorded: 53.0 mm
